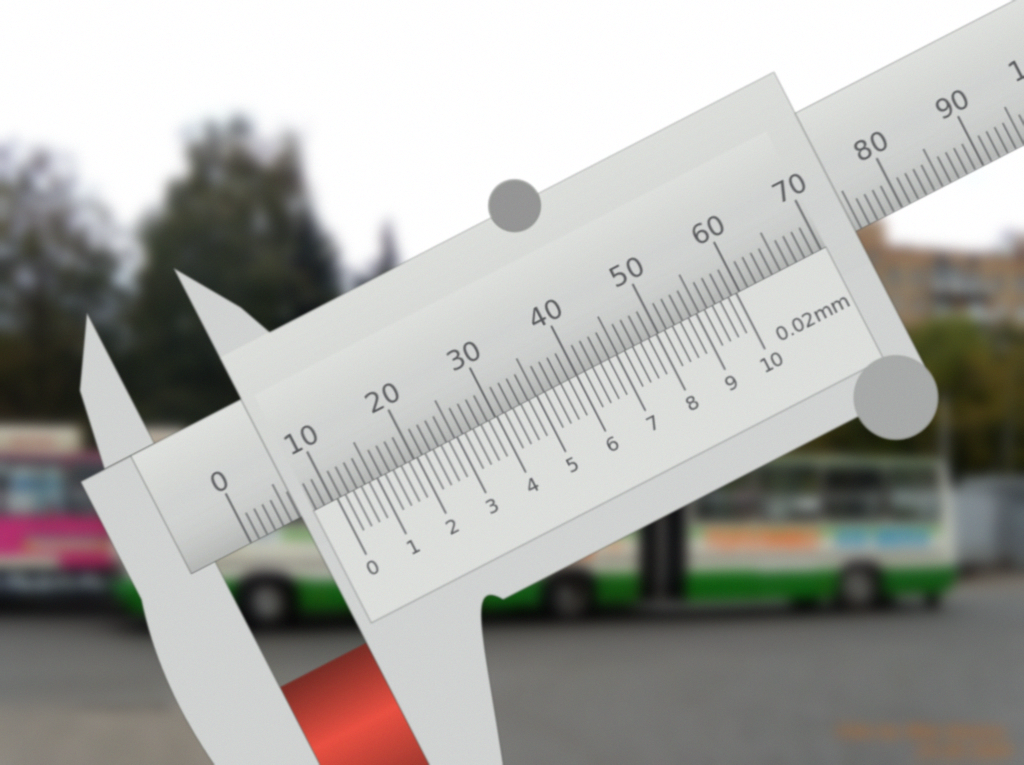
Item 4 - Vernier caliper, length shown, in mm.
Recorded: 10.6 mm
